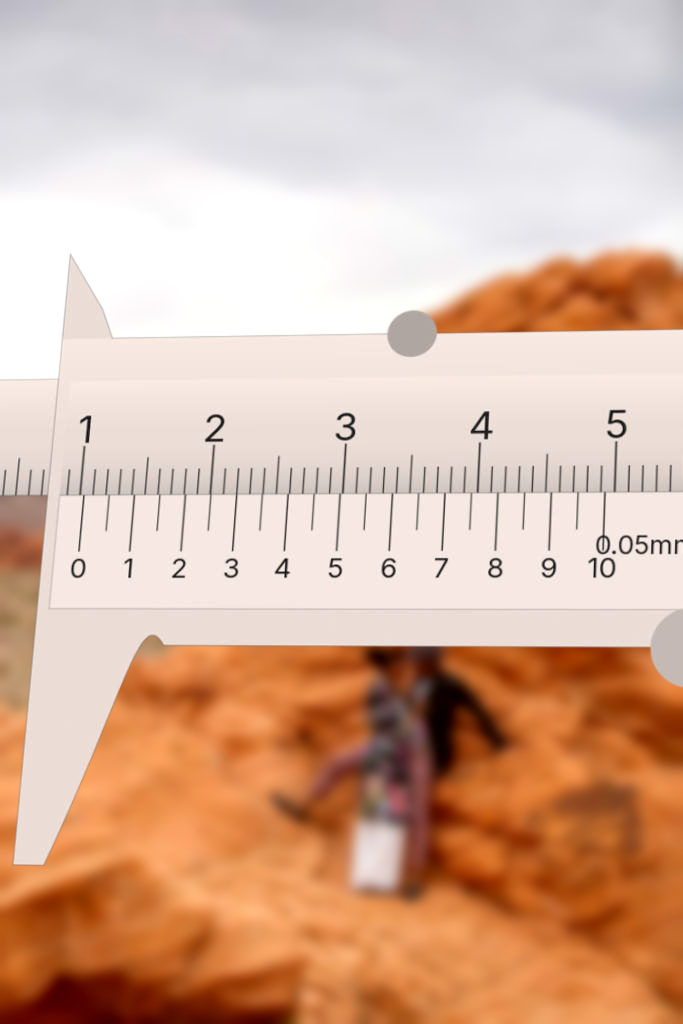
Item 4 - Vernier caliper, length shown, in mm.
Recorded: 10.3 mm
